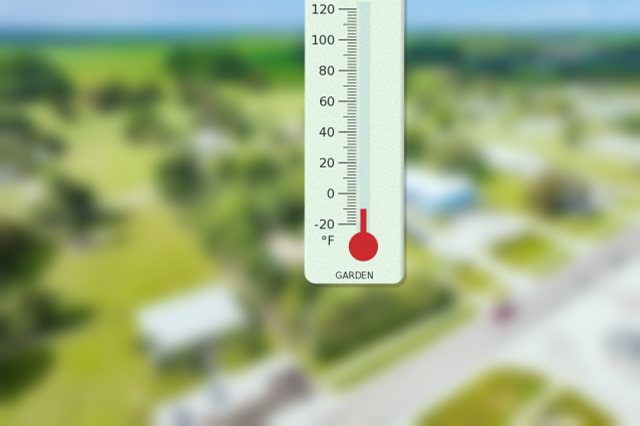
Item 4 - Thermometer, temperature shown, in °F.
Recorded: -10 °F
